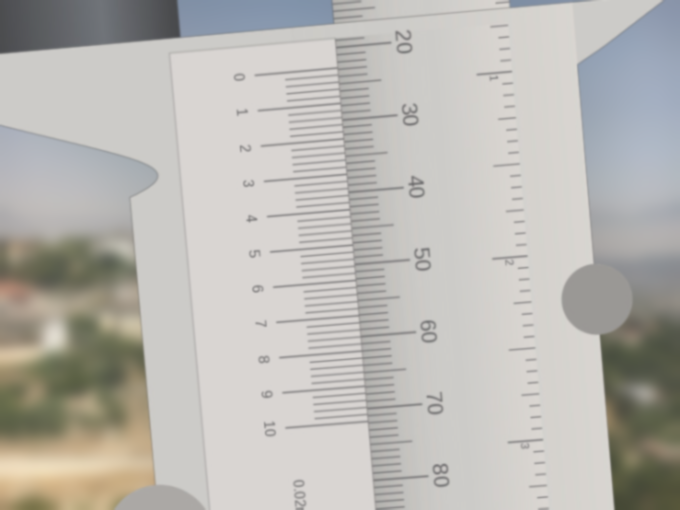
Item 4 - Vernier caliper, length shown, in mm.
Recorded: 22.8 mm
